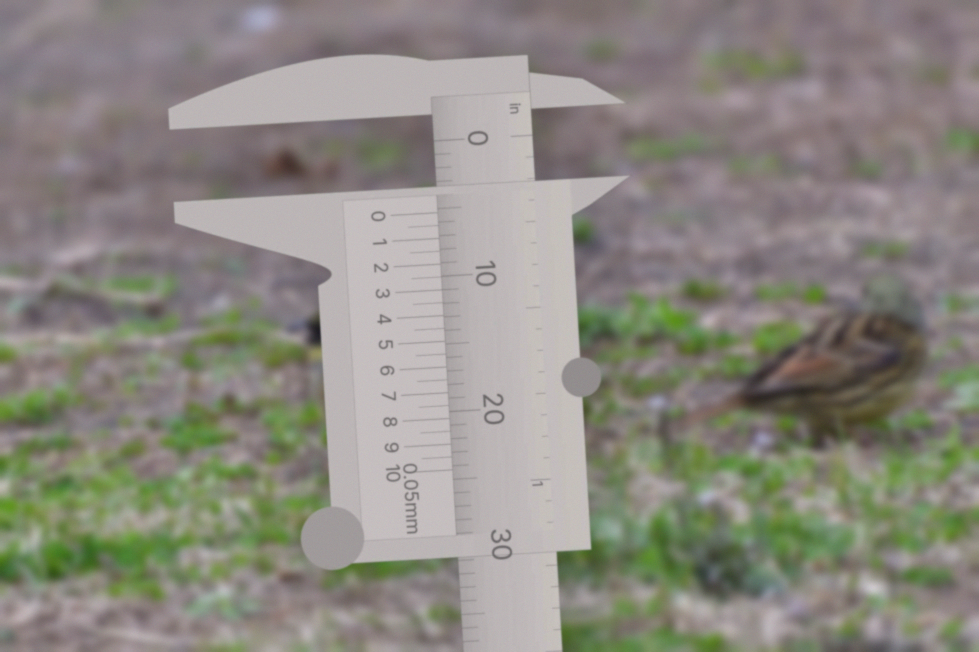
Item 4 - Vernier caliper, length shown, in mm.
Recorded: 5.3 mm
